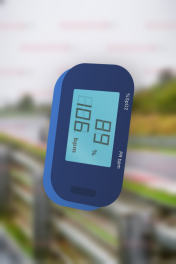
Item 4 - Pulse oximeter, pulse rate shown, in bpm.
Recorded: 106 bpm
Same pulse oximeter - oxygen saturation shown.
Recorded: 89 %
